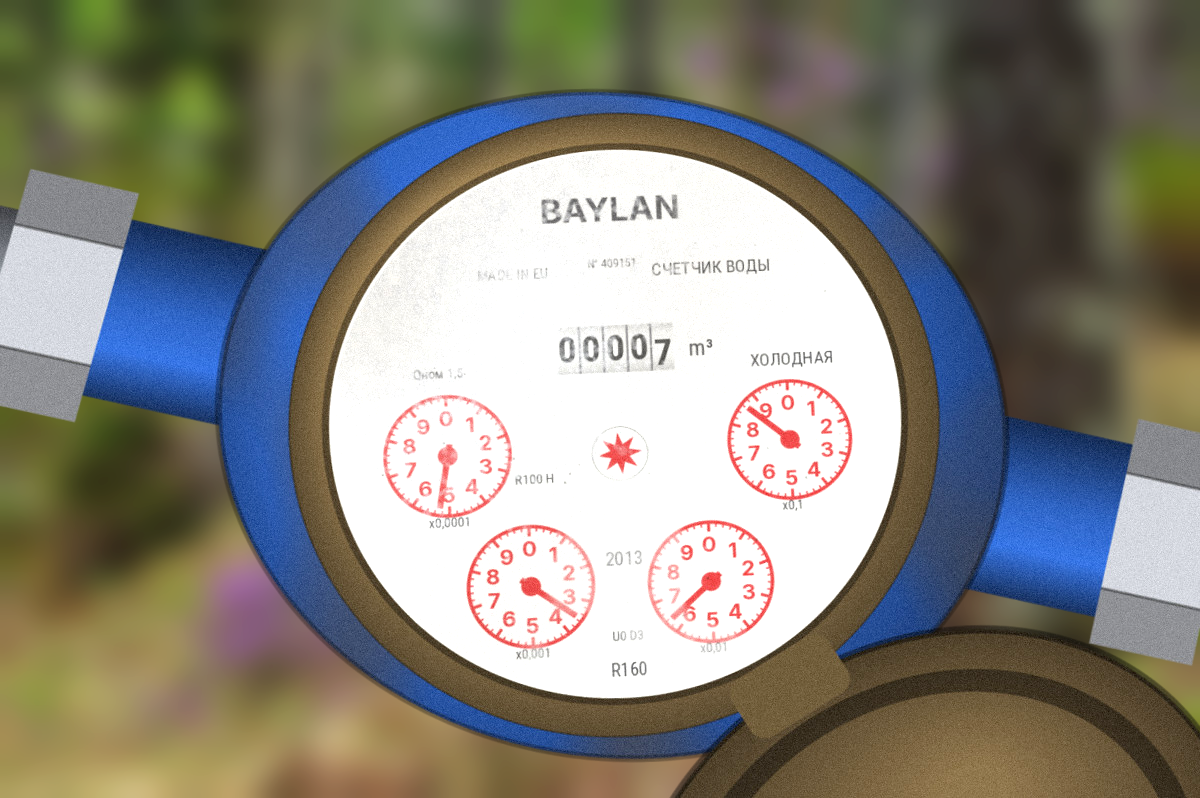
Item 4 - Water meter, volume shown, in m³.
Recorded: 6.8635 m³
